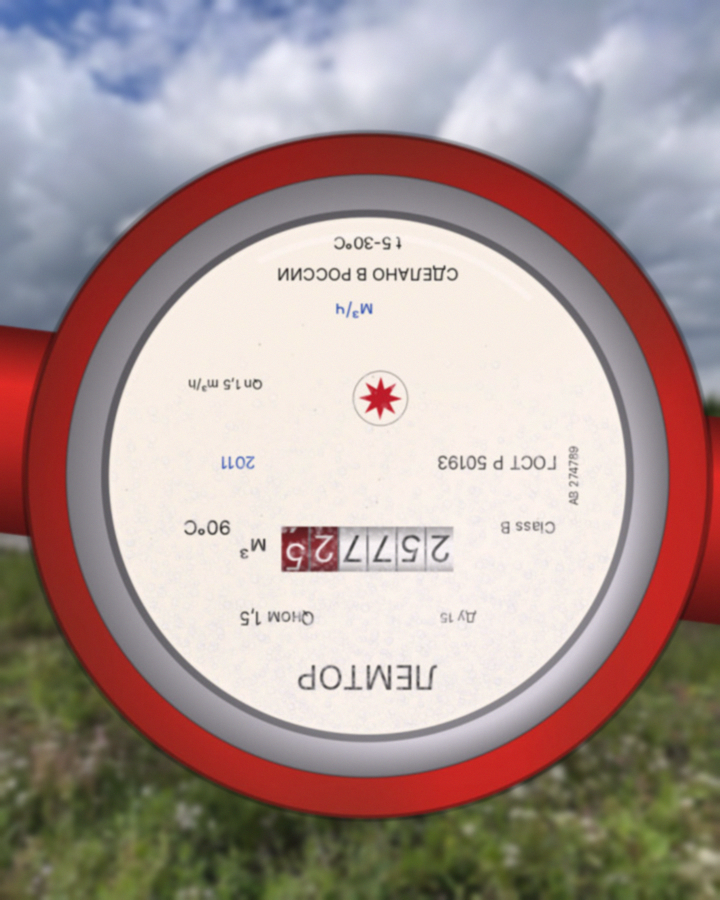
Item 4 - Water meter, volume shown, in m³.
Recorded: 2577.25 m³
